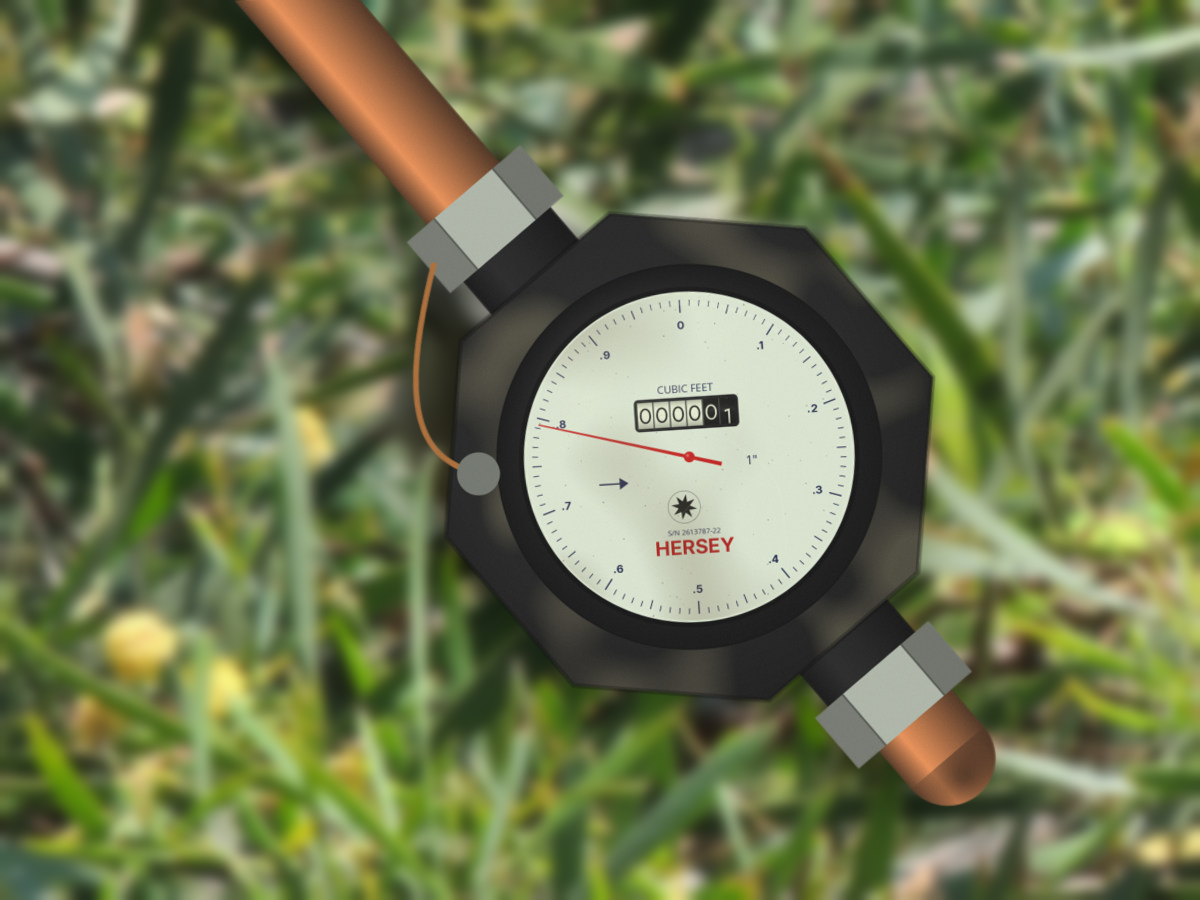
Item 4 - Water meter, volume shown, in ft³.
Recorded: 0.79 ft³
